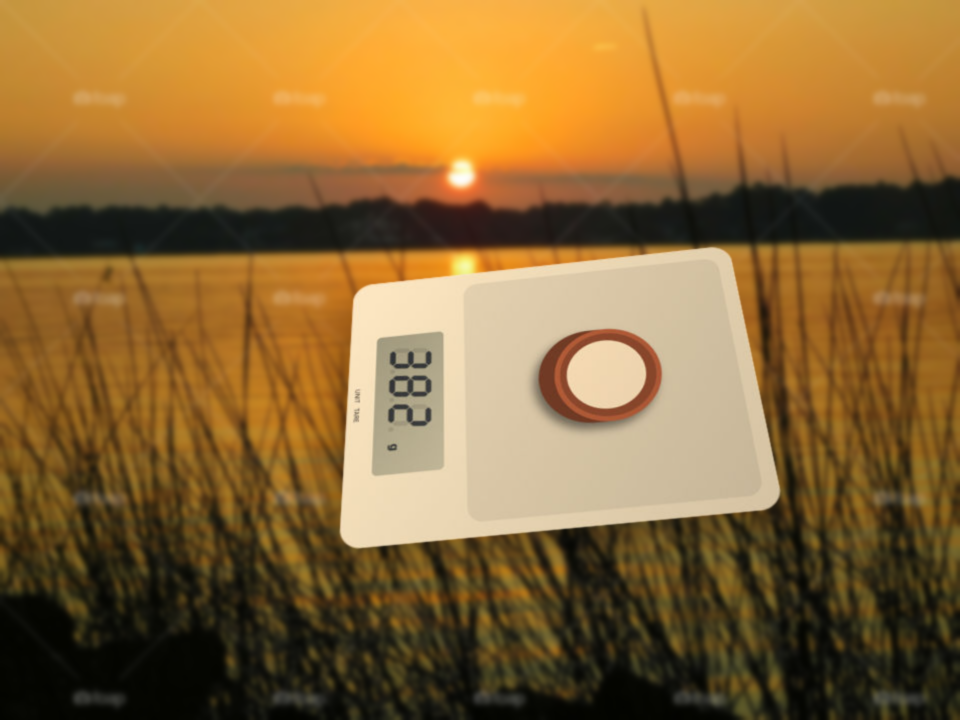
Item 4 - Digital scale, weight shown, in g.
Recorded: 382 g
